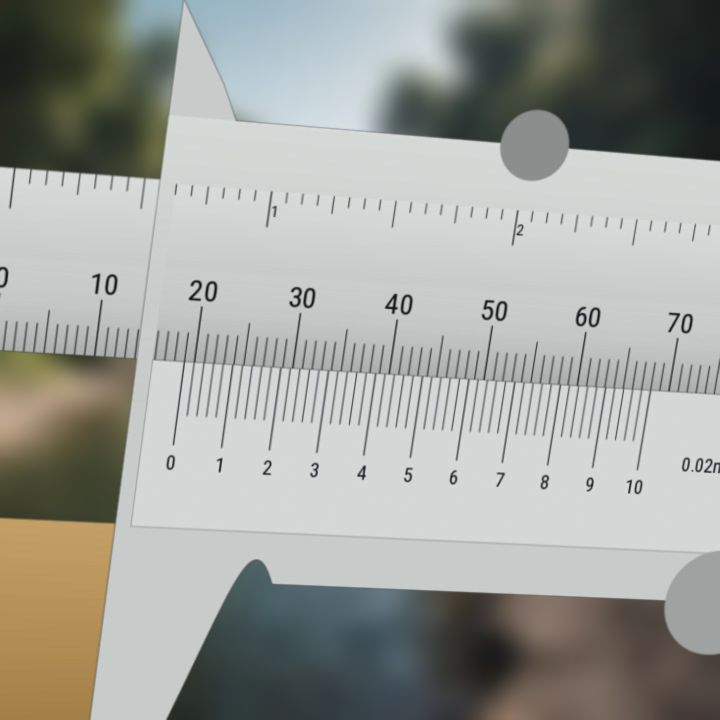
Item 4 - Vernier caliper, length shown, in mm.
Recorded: 19.0 mm
